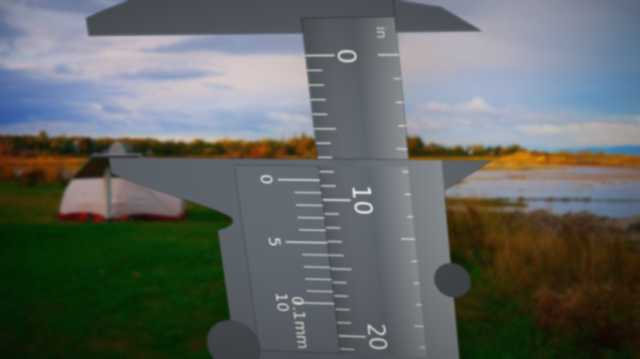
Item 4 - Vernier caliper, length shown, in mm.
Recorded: 8.6 mm
